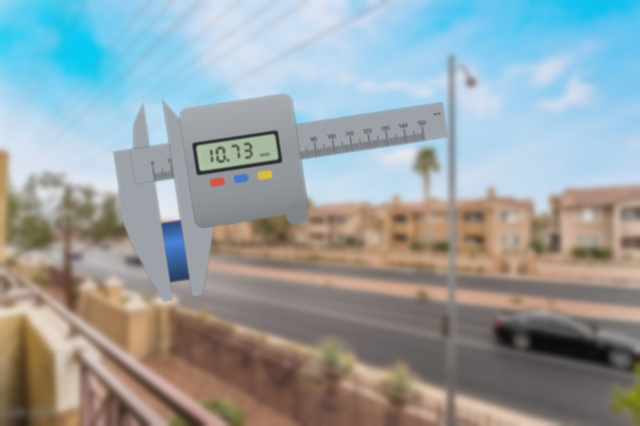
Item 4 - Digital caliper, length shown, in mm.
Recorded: 10.73 mm
